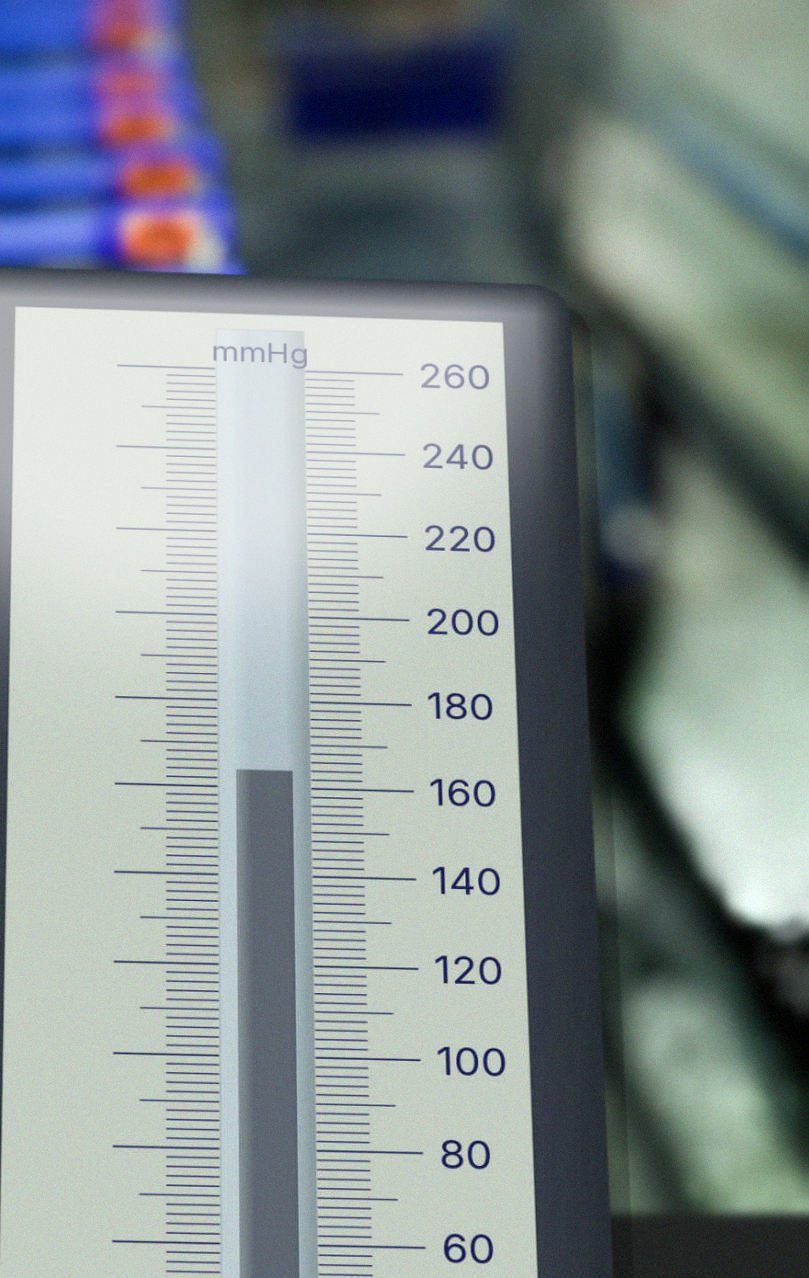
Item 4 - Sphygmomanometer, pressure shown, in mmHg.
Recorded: 164 mmHg
